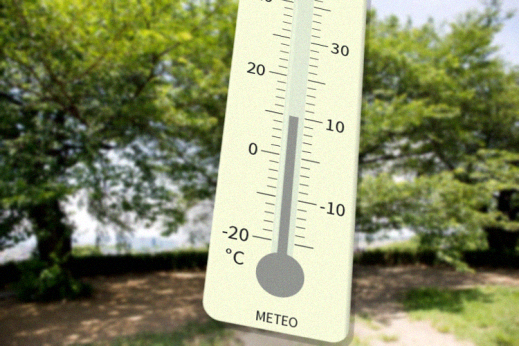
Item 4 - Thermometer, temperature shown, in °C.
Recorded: 10 °C
